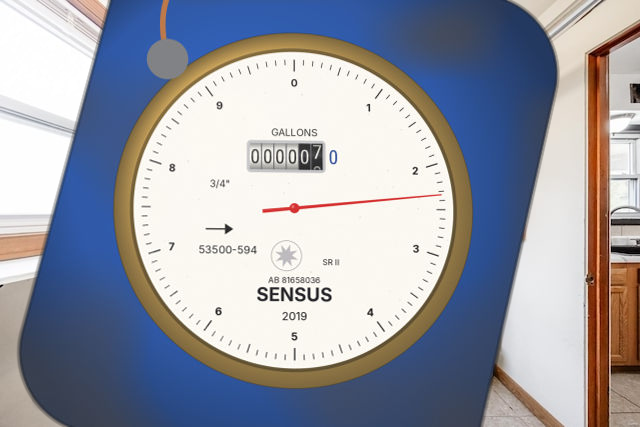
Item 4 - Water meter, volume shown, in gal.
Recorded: 72.3 gal
